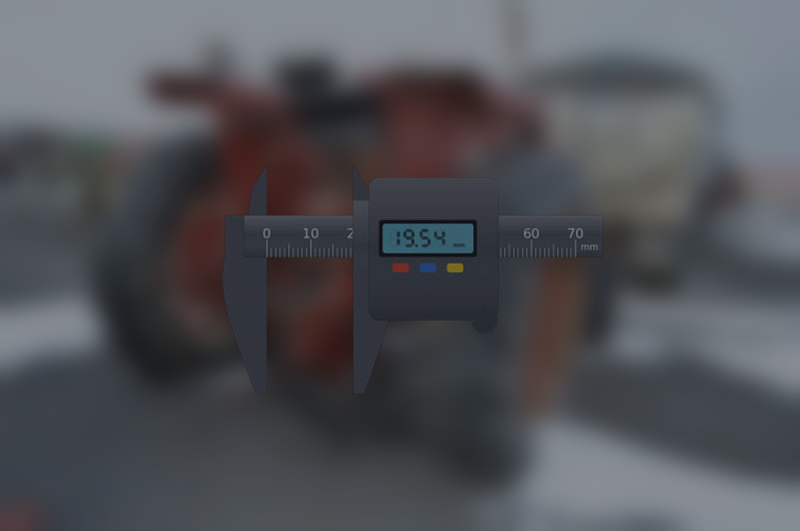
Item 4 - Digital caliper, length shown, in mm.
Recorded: 19.54 mm
